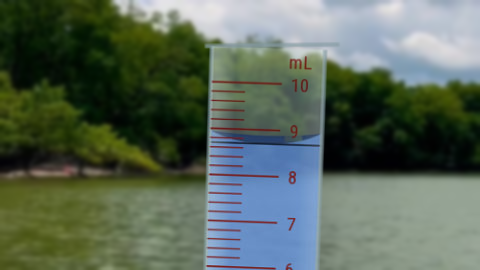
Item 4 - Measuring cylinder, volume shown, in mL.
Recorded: 8.7 mL
